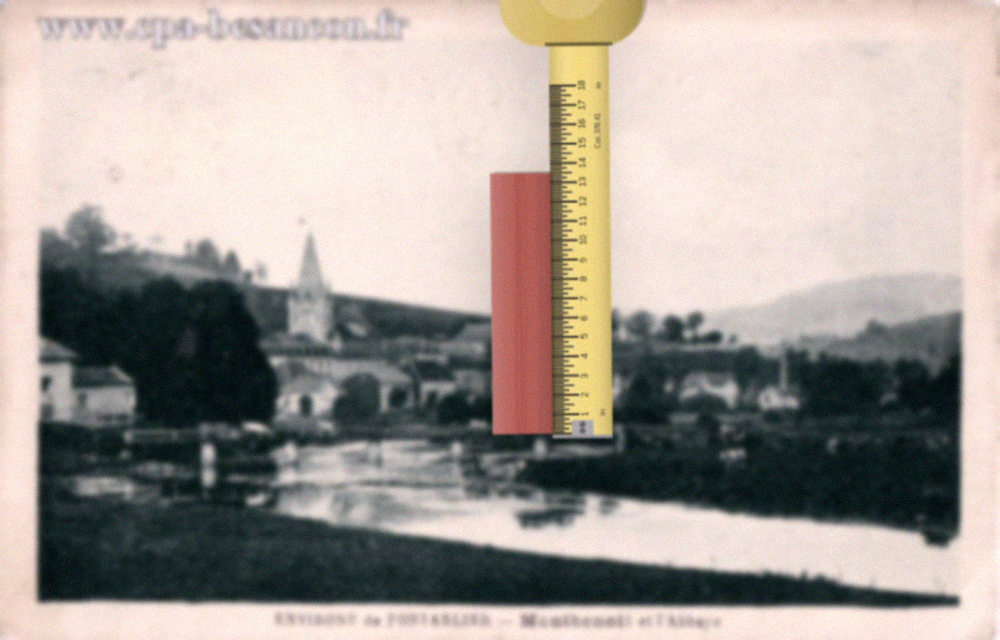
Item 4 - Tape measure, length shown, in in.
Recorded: 13.5 in
